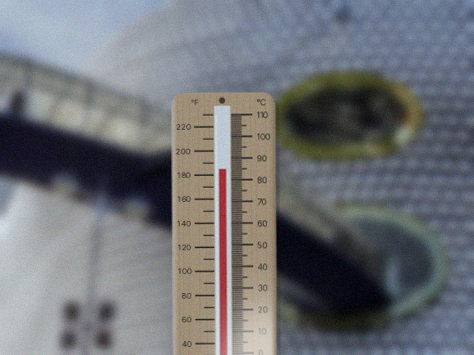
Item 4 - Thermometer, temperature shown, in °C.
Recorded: 85 °C
